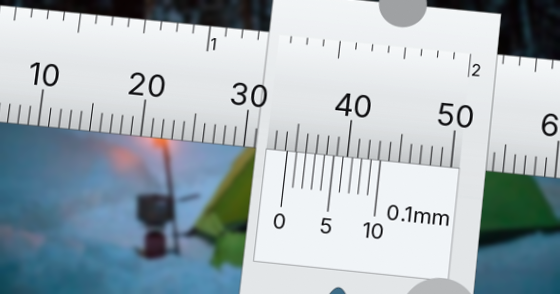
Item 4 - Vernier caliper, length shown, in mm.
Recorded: 34.2 mm
